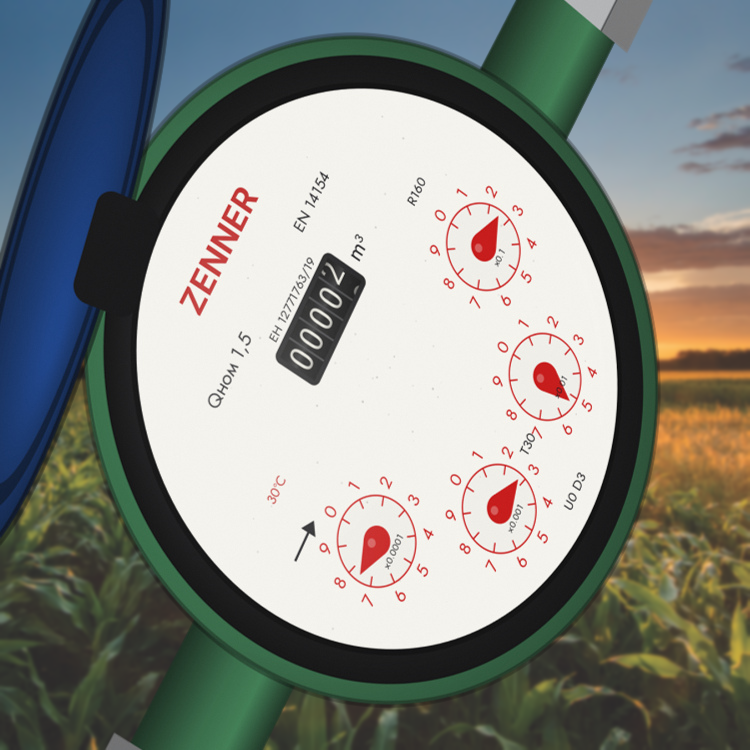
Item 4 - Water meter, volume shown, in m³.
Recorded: 2.2527 m³
